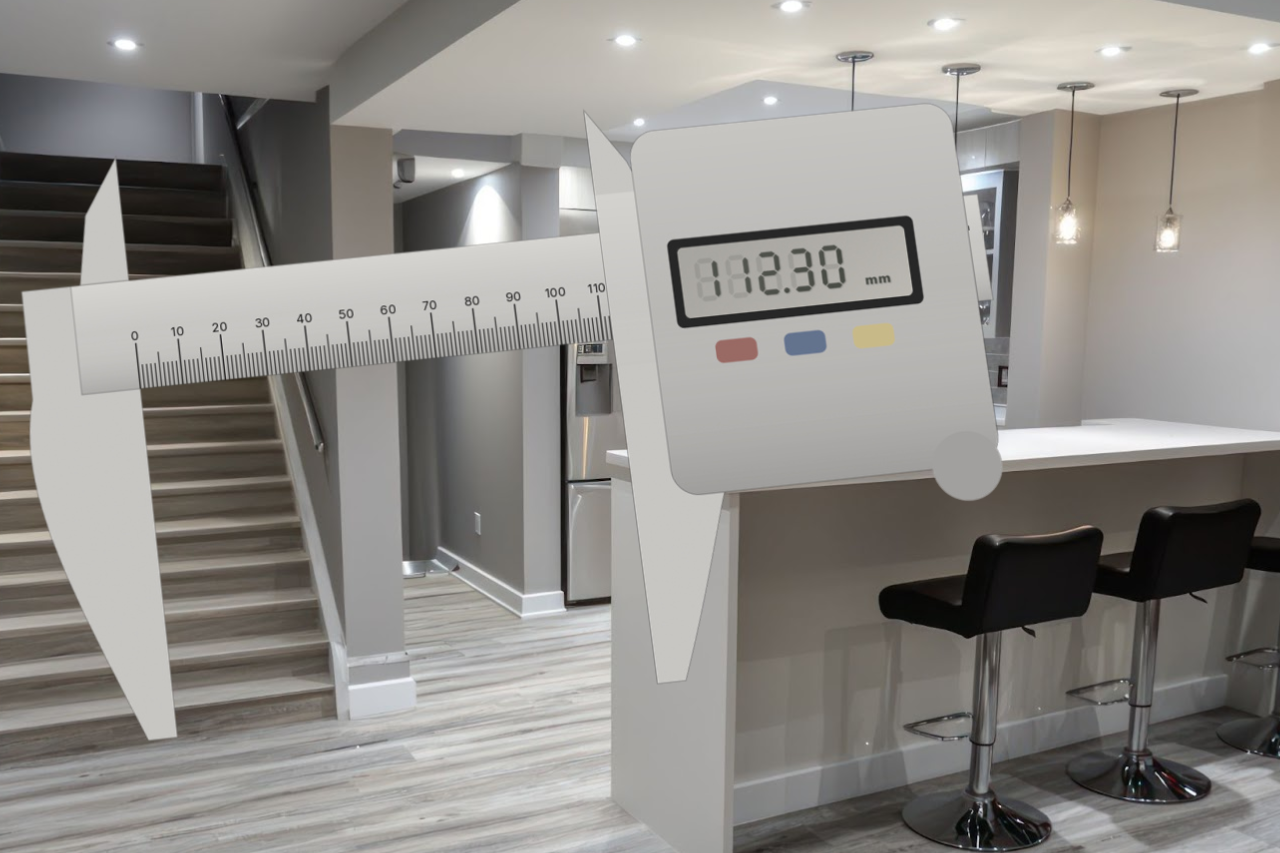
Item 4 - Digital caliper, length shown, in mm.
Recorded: 112.30 mm
